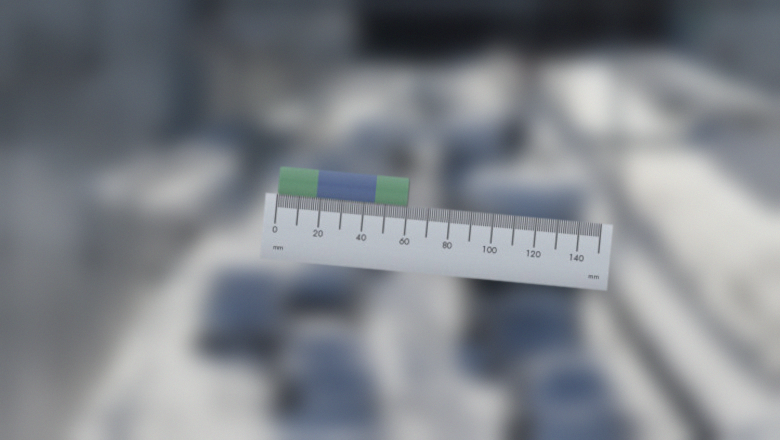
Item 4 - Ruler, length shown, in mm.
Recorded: 60 mm
